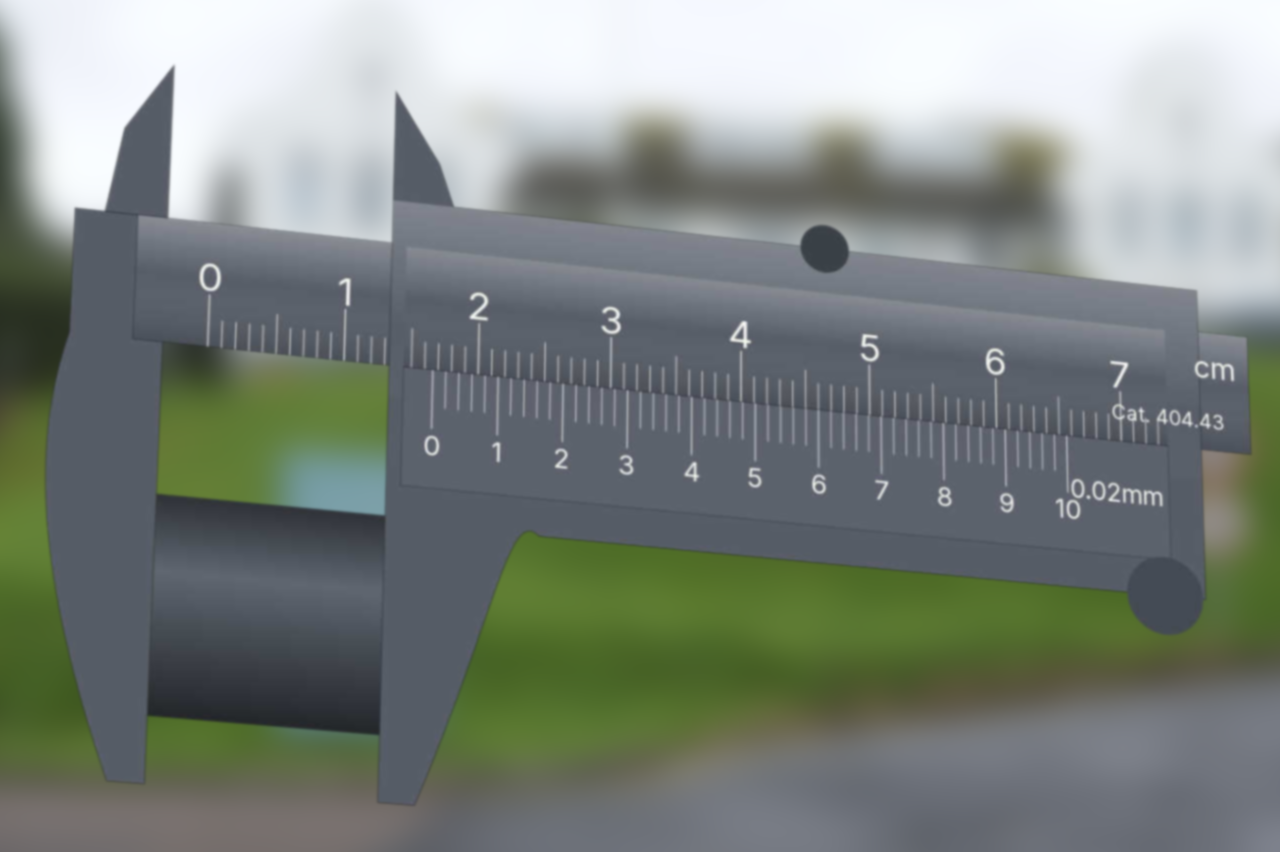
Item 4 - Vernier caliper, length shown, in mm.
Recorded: 16.6 mm
